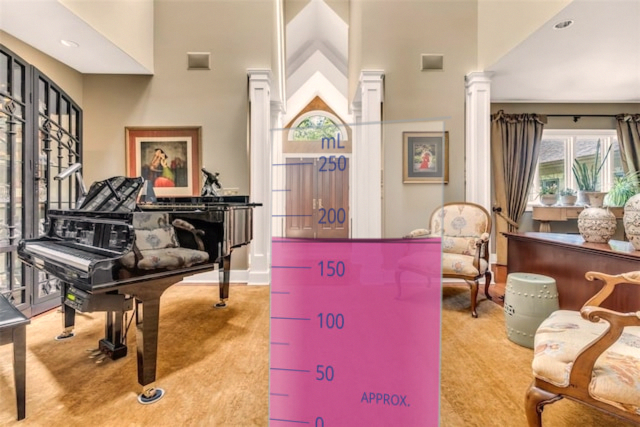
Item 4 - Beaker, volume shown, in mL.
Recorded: 175 mL
